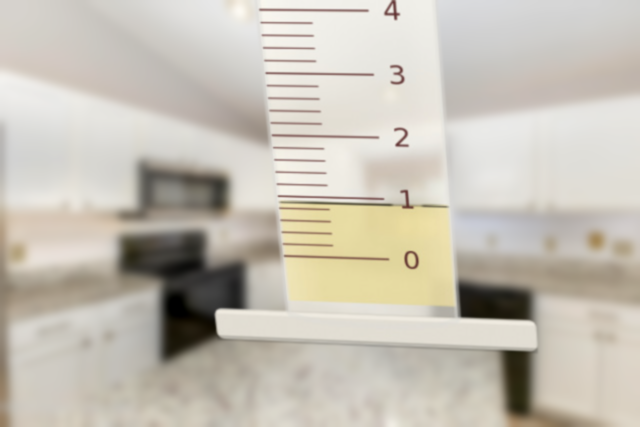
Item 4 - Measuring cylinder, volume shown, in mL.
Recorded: 0.9 mL
